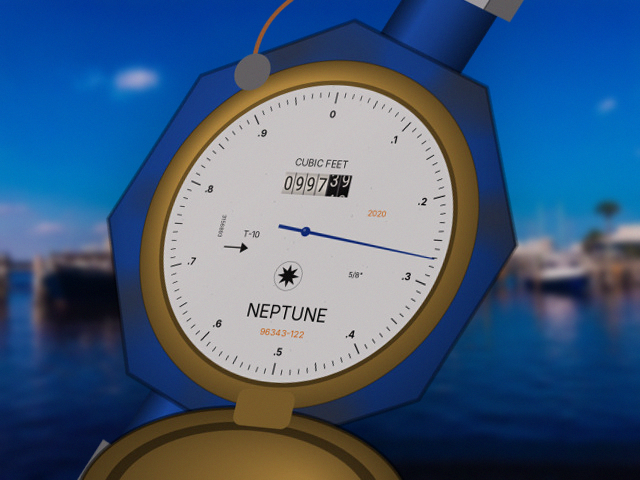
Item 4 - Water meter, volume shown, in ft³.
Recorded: 99739.27 ft³
